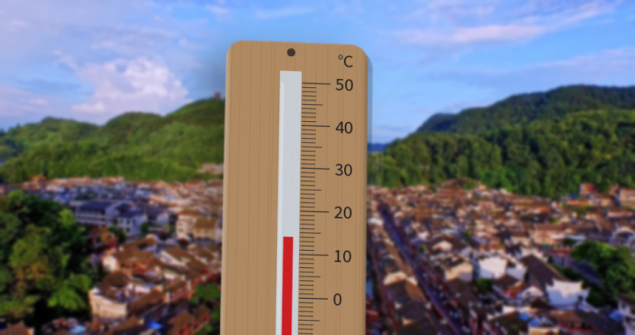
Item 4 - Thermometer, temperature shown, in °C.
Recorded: 14 °C
